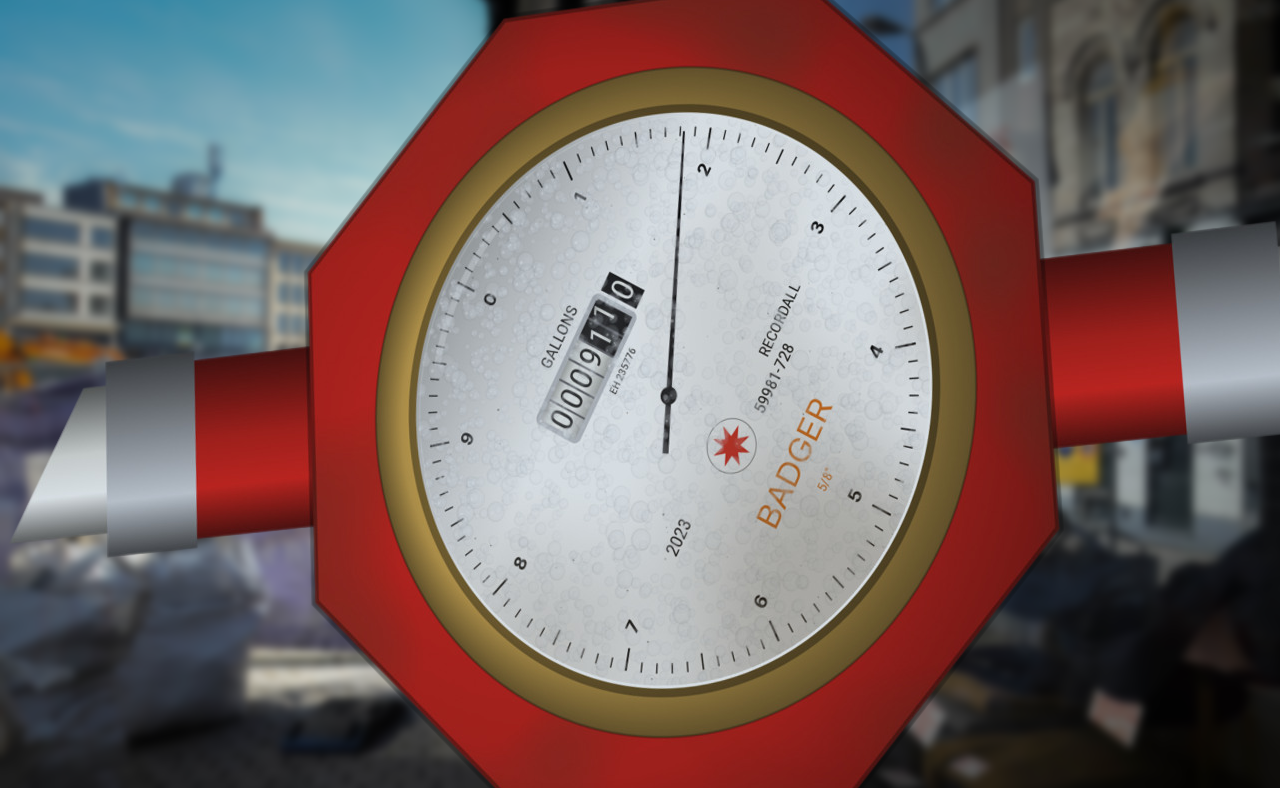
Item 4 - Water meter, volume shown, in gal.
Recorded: 9111.8 gal
